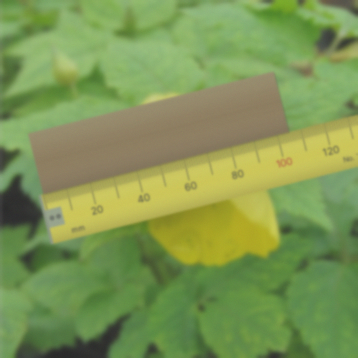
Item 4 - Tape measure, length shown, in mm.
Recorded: 105 mm
